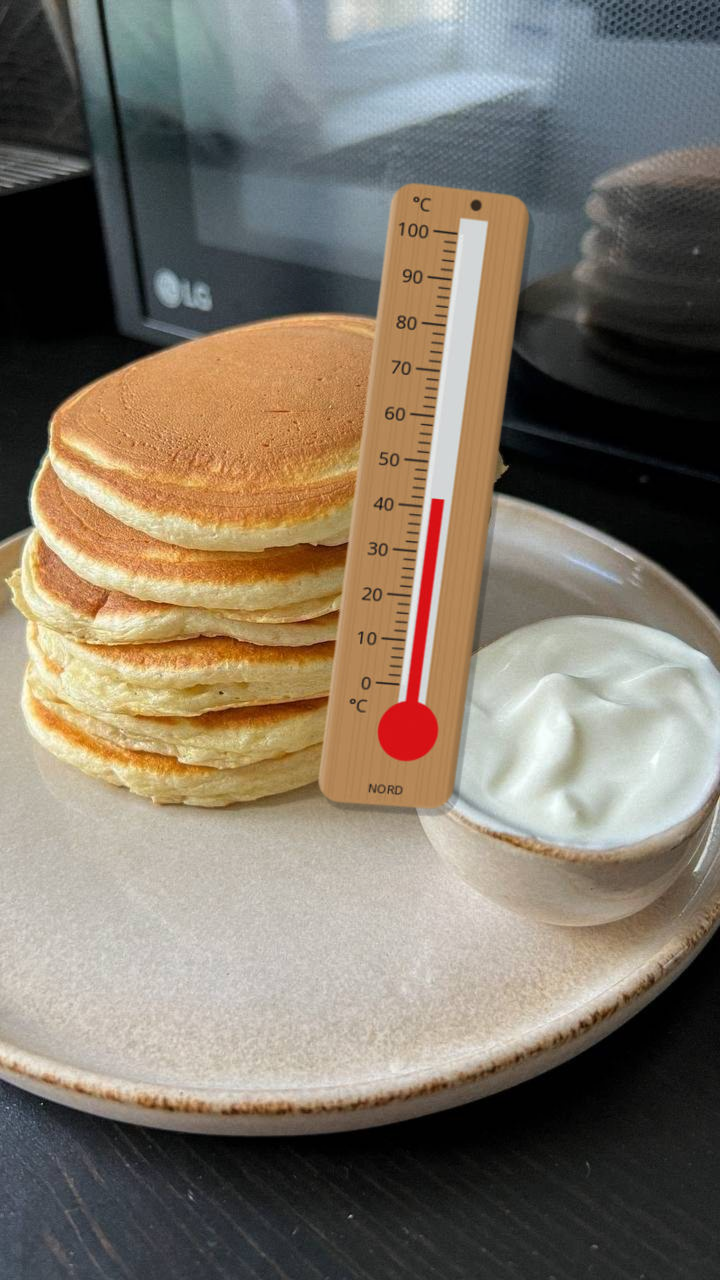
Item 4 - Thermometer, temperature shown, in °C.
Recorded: 42 °C
